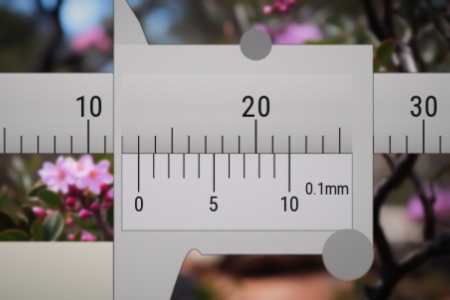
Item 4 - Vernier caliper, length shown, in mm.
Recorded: 13.0 mm
